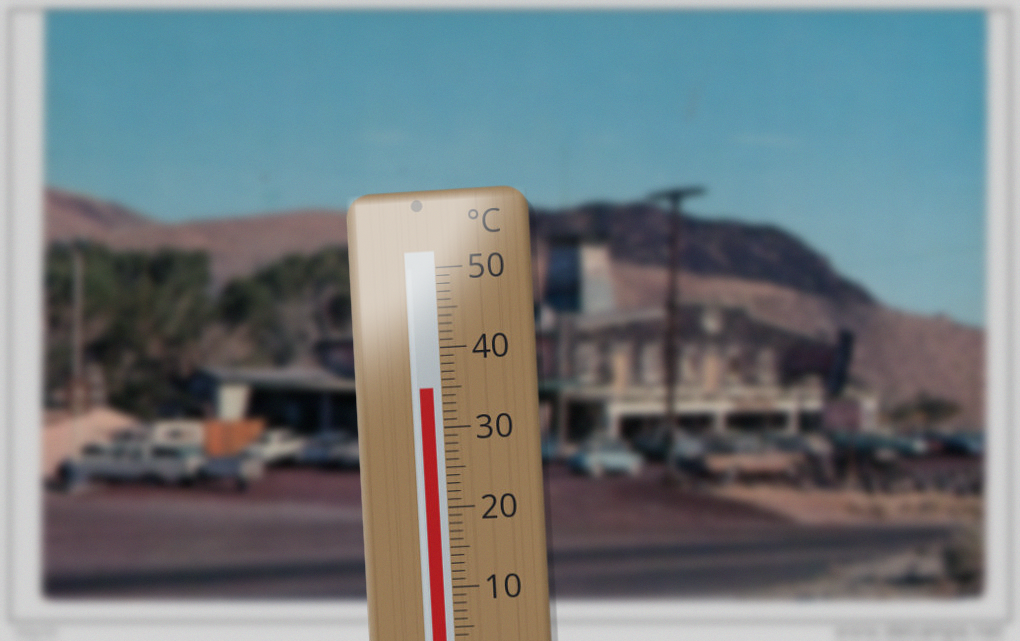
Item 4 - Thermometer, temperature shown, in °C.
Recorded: 35 °C
